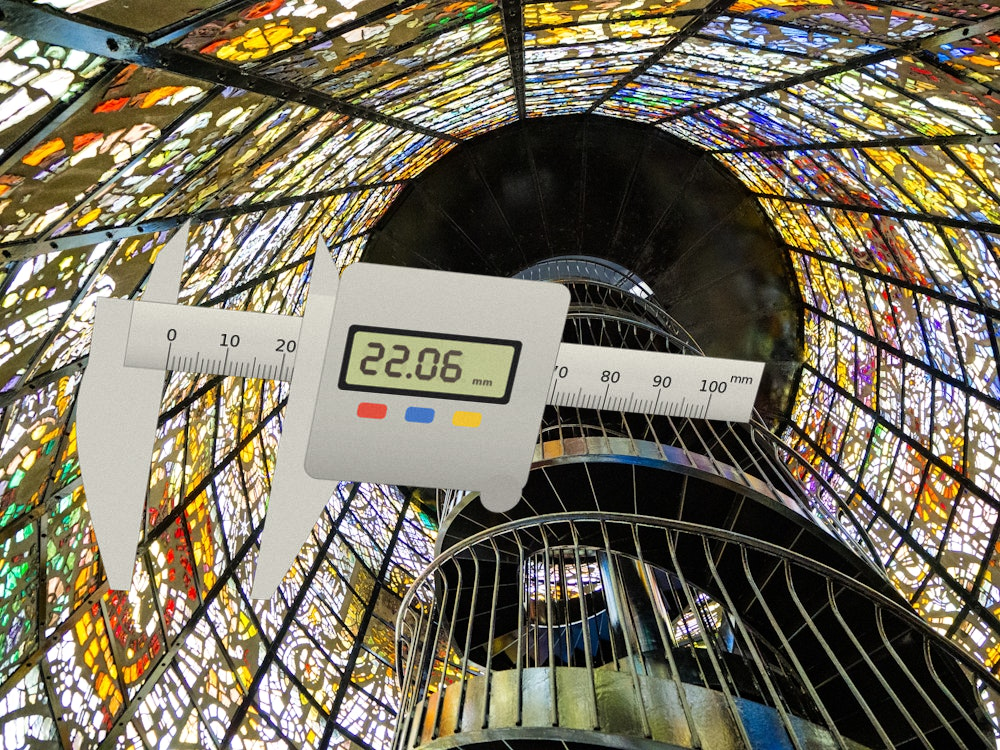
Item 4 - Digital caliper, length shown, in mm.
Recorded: 22.06 mm
